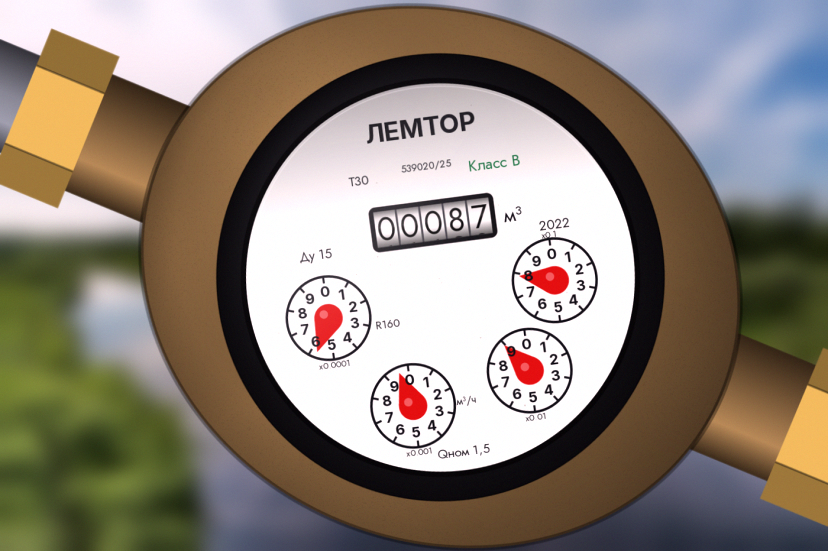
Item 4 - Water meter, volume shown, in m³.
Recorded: 87.7895 m³
